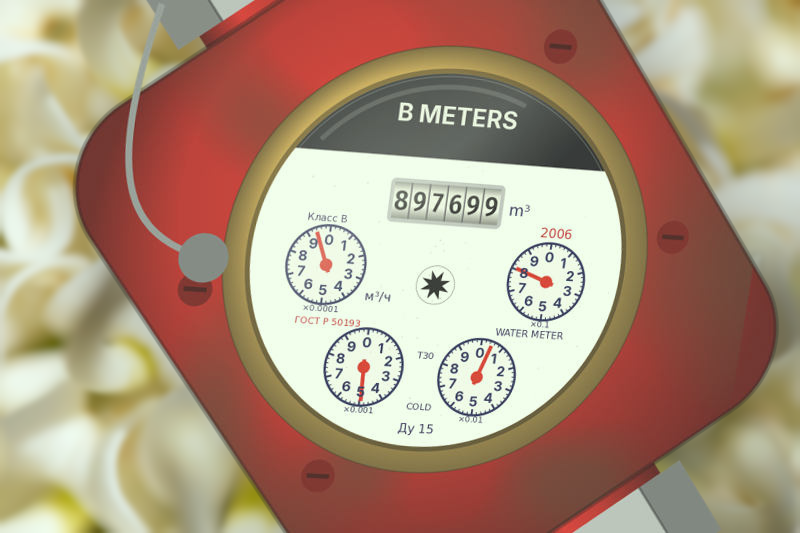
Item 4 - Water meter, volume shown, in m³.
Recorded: 897699.8049 m³
